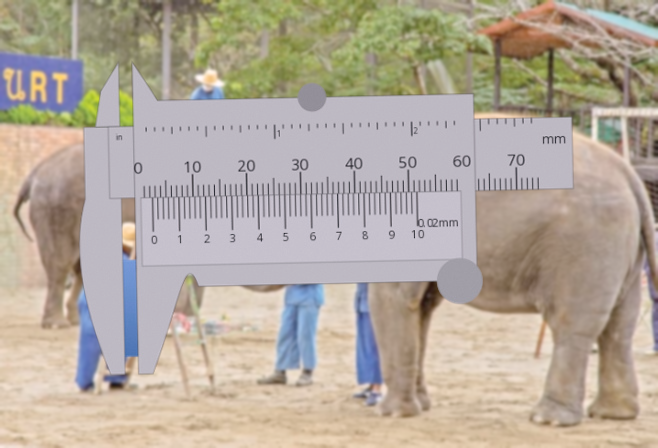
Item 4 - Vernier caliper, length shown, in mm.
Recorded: 2.5 mm
